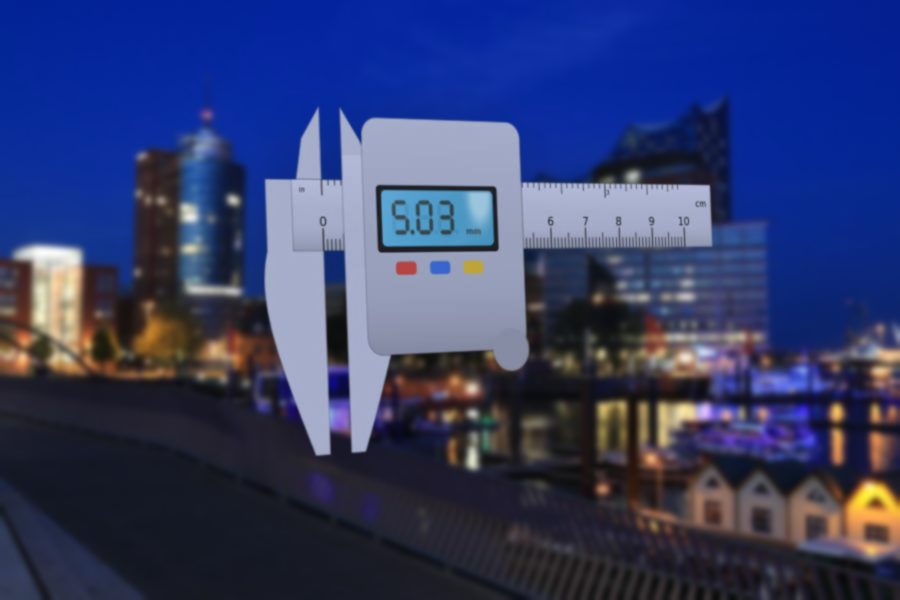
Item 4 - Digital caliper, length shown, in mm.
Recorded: 5.03 mm
